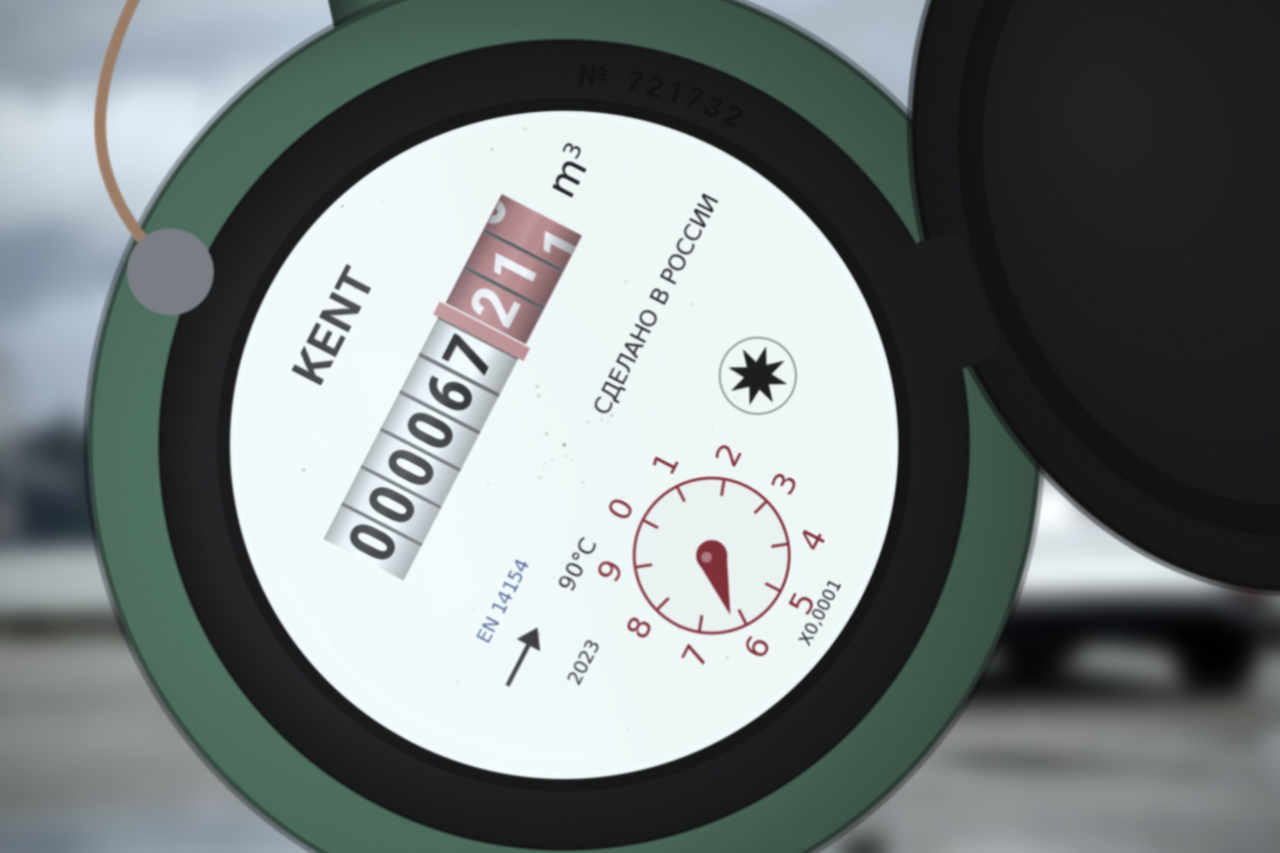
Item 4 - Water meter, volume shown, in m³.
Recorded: 67.2106 m³
